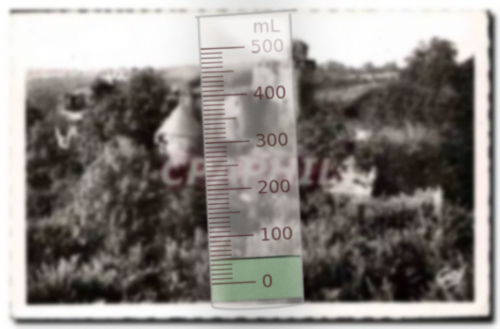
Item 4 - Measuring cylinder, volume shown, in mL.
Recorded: 50 mL
